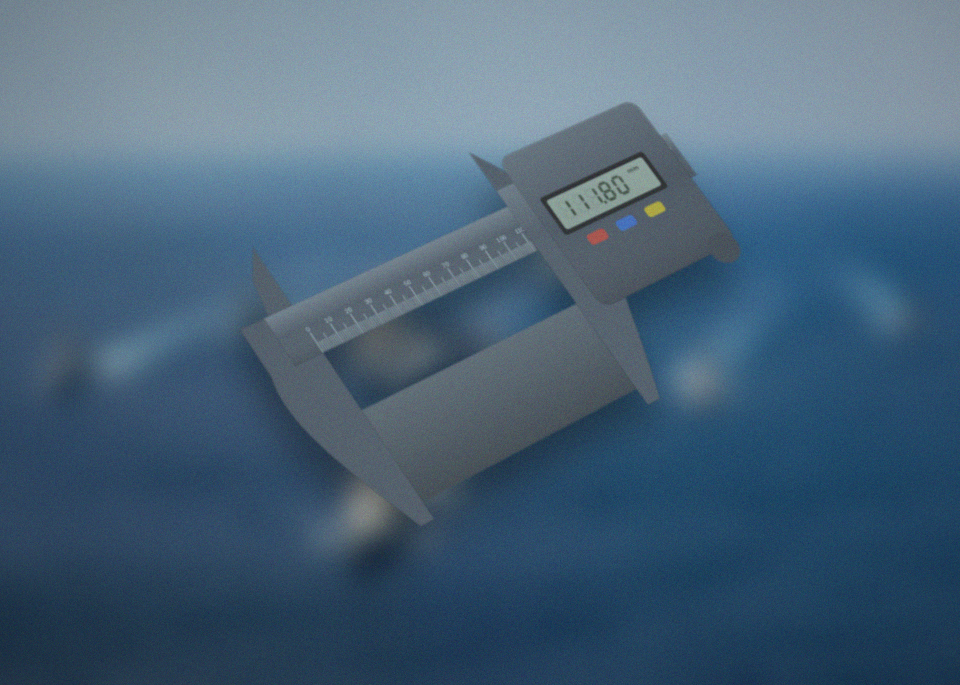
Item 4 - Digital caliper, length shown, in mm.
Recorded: 111.80 mm
